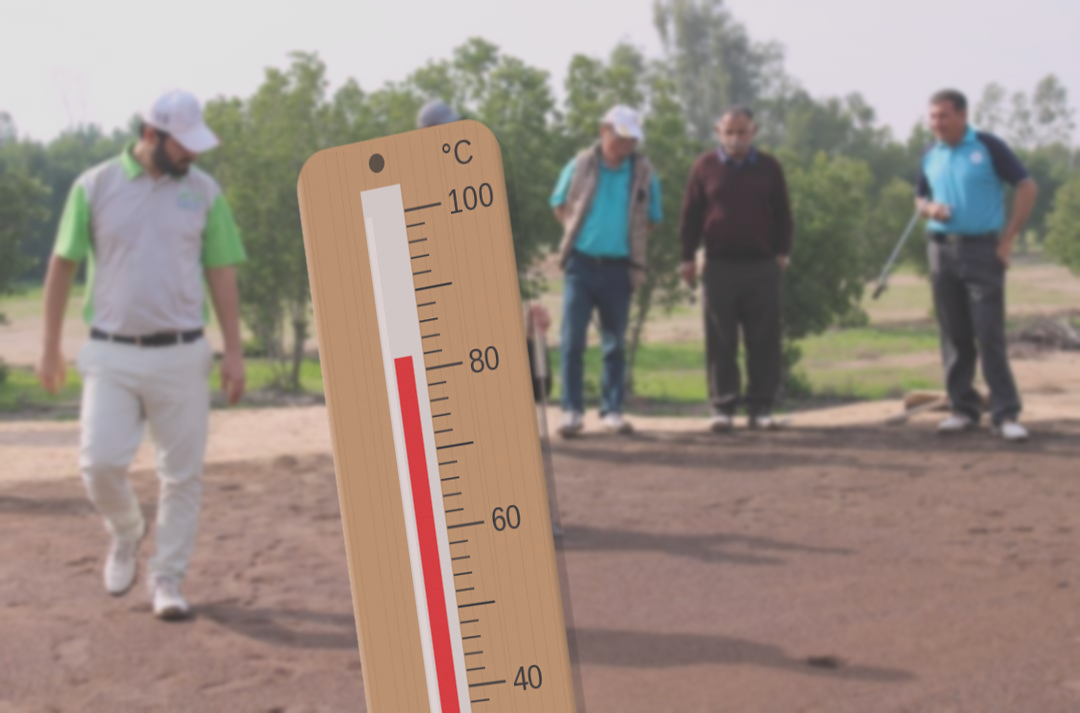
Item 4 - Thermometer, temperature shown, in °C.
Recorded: 82 °C
